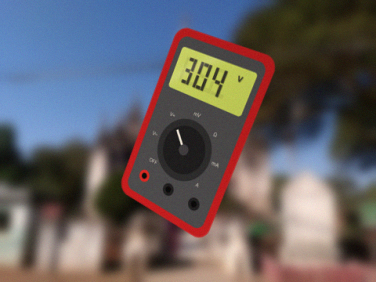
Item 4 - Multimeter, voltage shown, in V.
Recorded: 304 V
